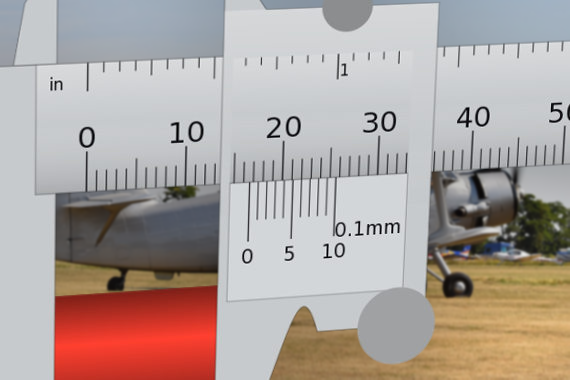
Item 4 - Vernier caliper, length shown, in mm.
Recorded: 16.6 mm
